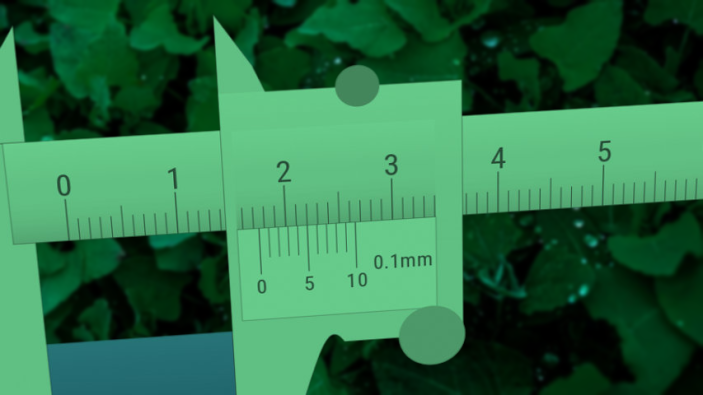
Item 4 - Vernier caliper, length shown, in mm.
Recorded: 17.5 mm
